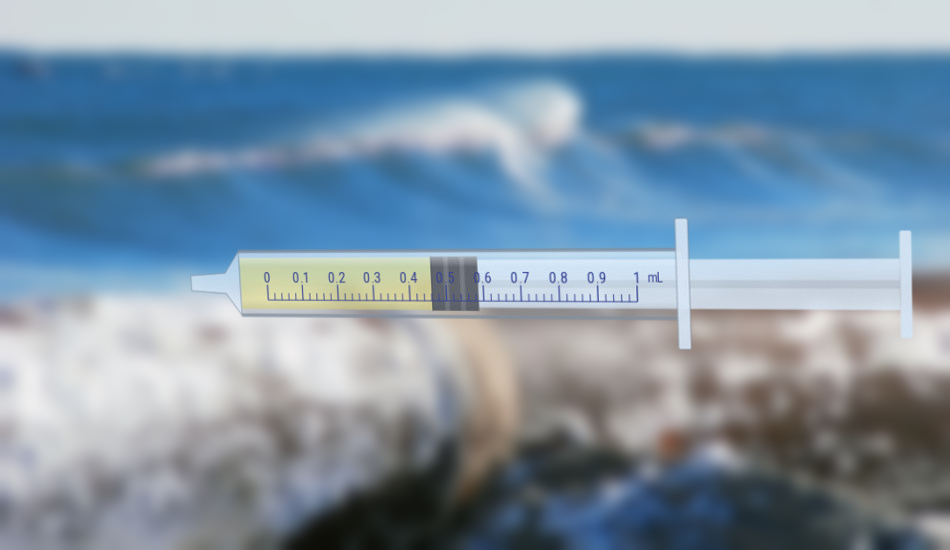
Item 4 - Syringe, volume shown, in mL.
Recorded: 0.46 mL
